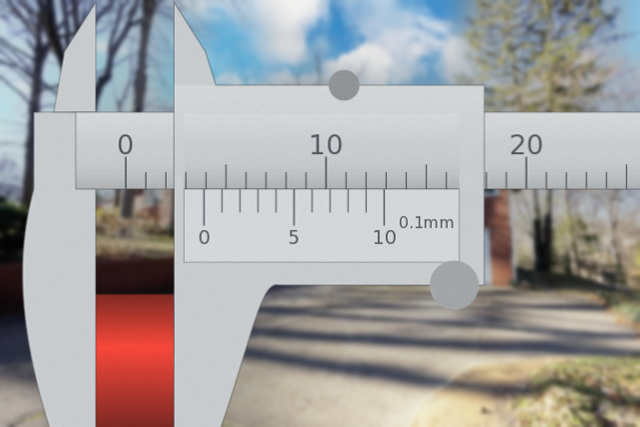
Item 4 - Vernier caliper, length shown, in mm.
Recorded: 3.9 mm
